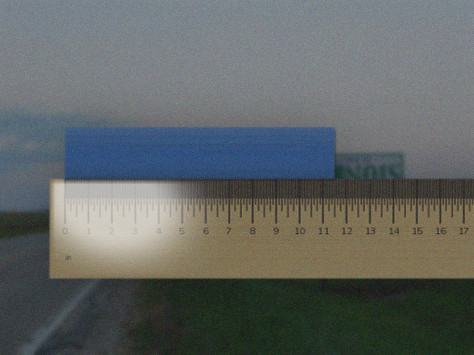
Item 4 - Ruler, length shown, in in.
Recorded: 11.5 in
